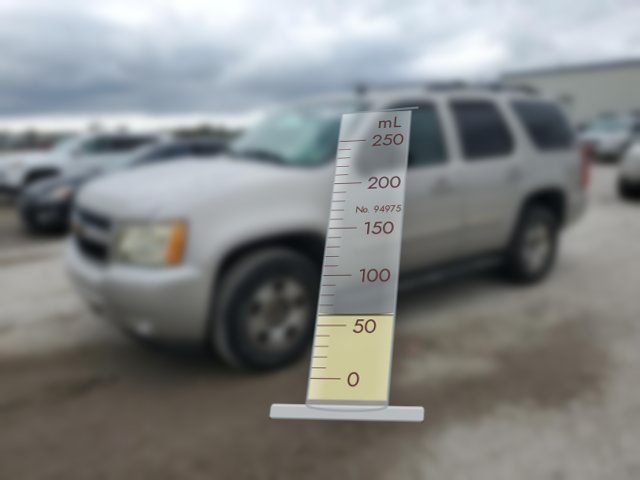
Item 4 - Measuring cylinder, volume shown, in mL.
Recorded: 60 mL
